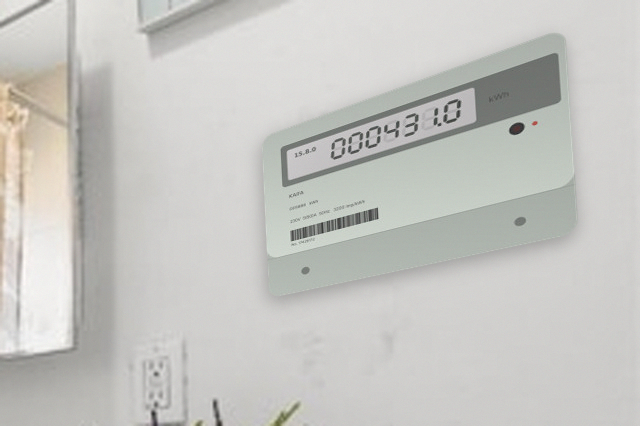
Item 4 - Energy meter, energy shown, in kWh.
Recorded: 431.0 kWh
